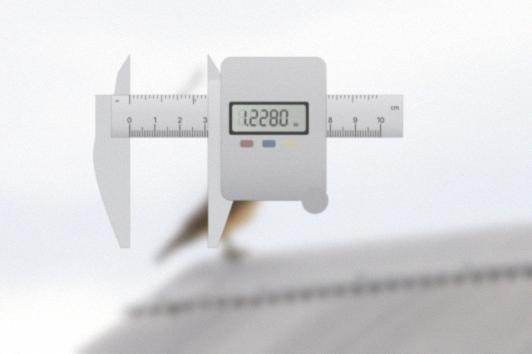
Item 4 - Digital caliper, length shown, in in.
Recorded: 1.2280 in
